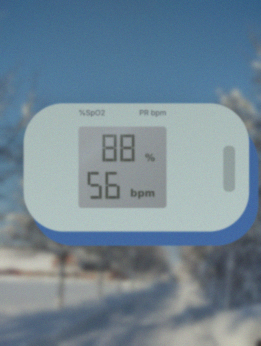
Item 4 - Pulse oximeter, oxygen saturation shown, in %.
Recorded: 88 %
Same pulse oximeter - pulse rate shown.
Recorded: 56 bpm
